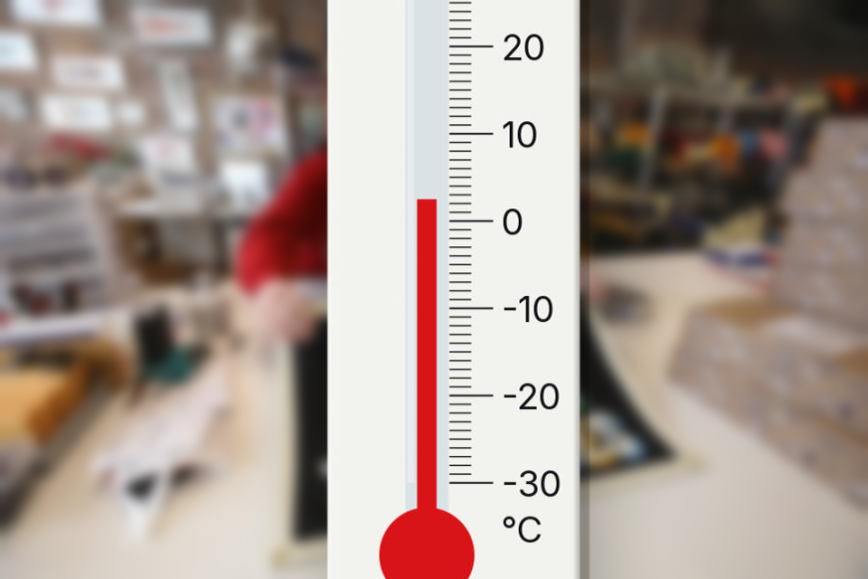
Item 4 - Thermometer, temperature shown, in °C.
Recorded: 2.5 °C
